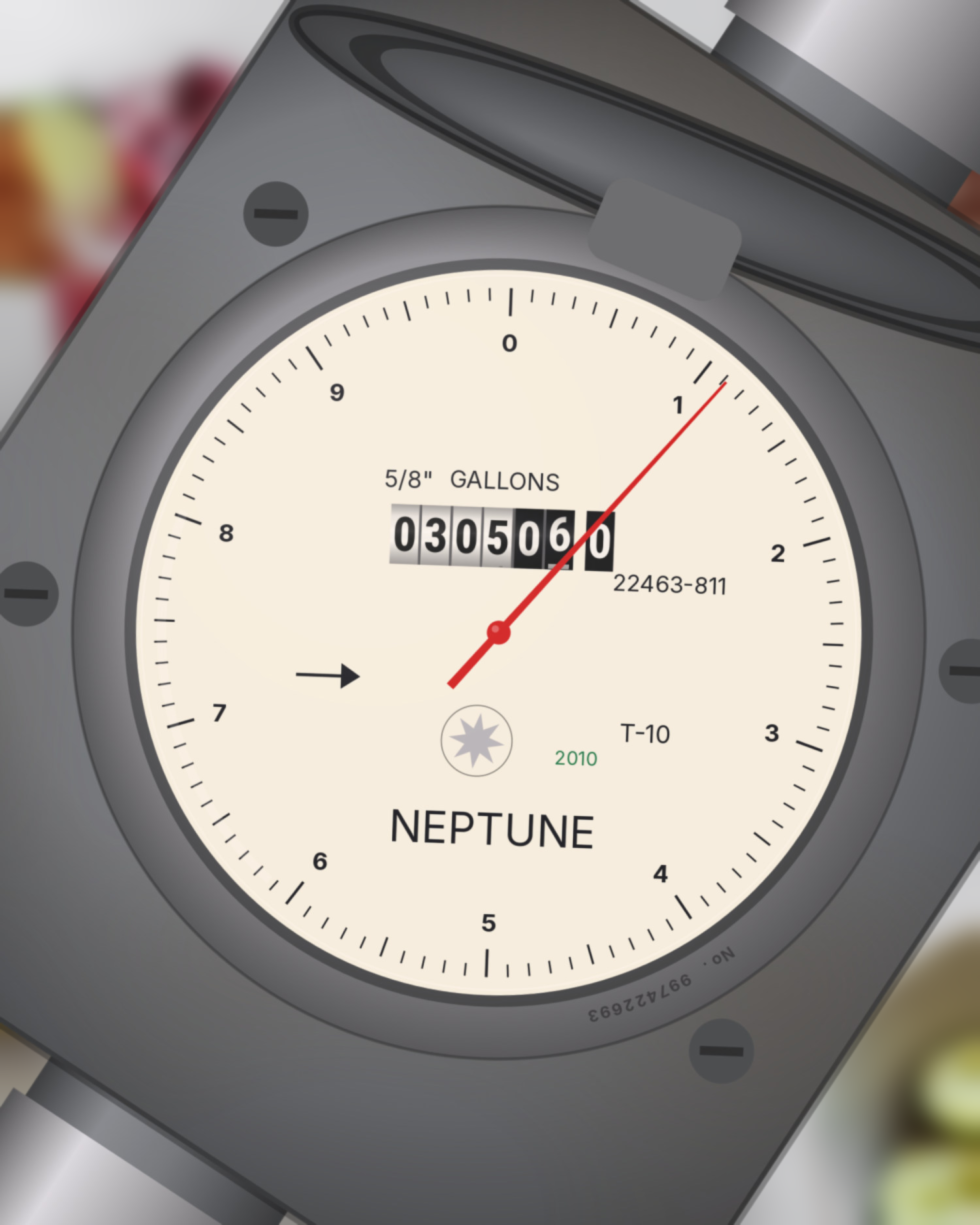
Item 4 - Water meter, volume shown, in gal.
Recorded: 305061.1 gal
